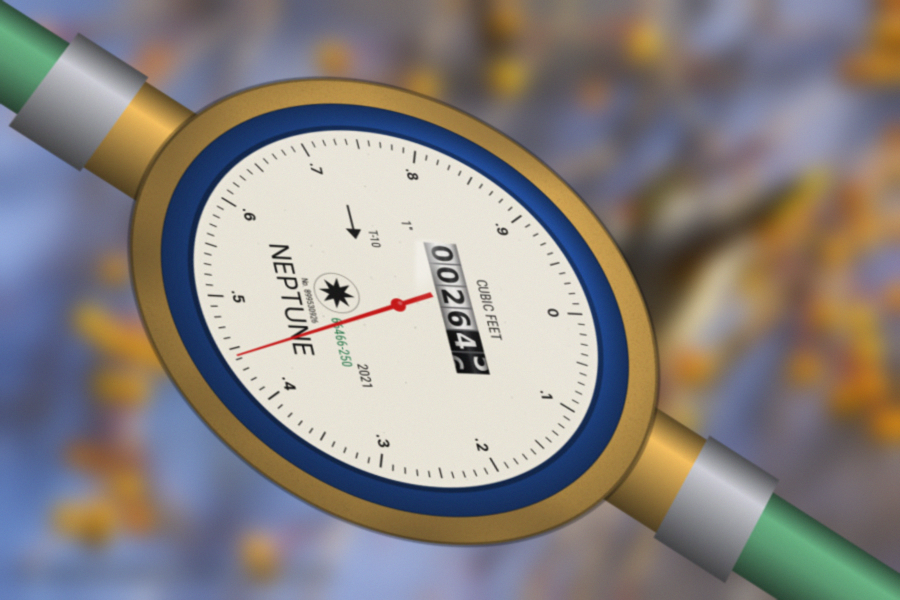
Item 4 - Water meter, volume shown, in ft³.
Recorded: 2645.44 ft³
